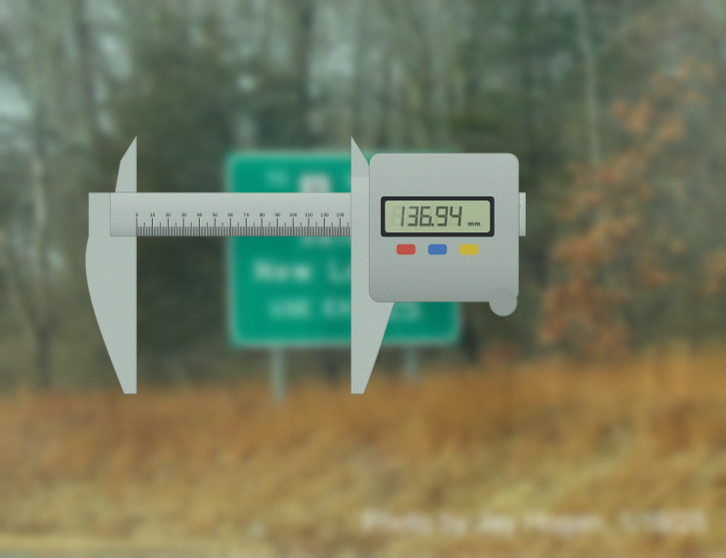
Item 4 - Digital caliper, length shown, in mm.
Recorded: 136.94 mm
